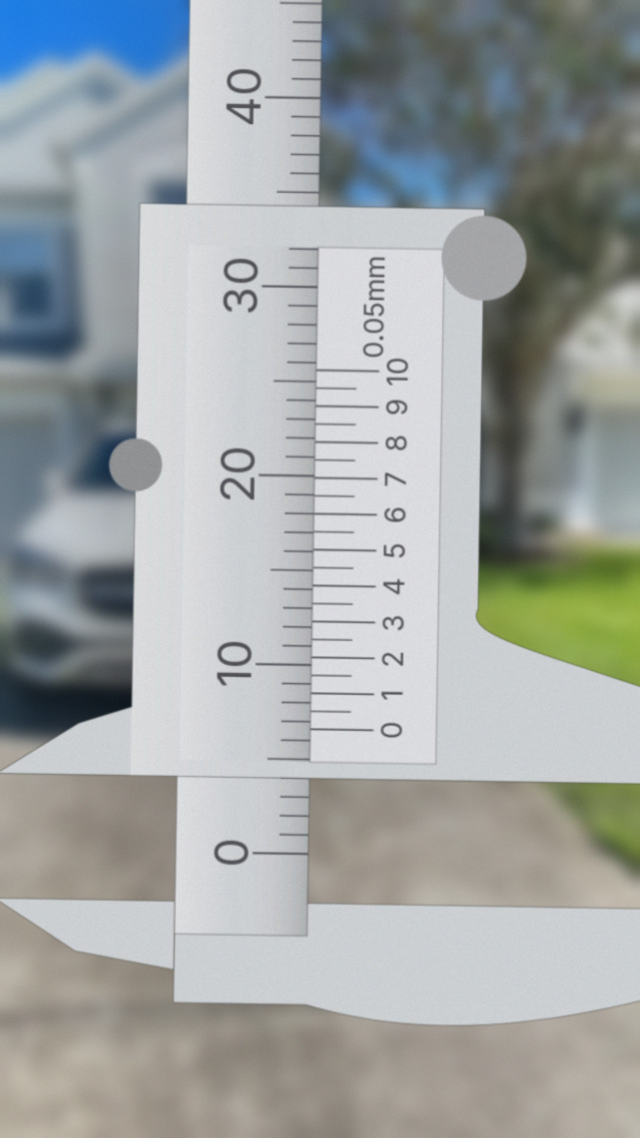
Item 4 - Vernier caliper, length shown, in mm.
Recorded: 6.6 mm
